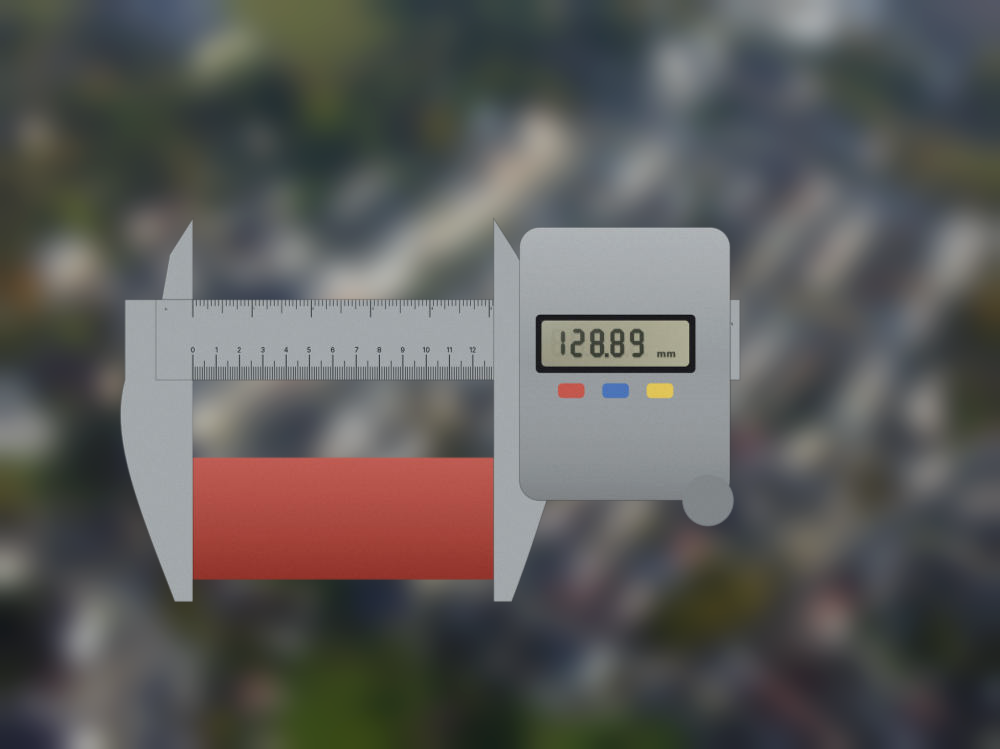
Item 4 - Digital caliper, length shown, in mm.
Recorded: 128.89 mm
